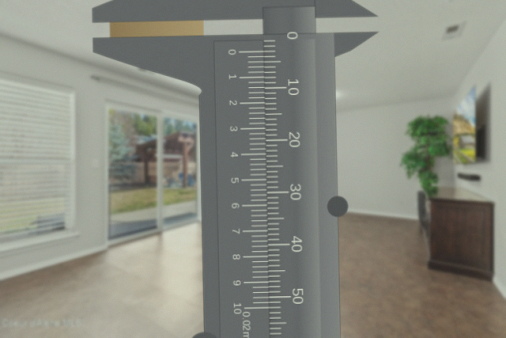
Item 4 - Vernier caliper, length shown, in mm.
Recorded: 3.0 mm
